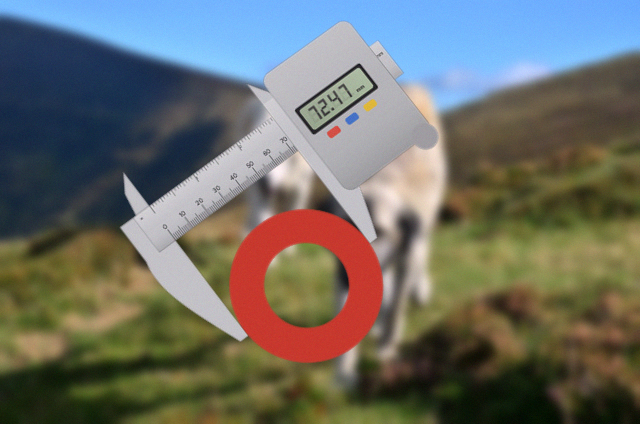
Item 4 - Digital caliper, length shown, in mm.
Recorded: 72.47 mm
